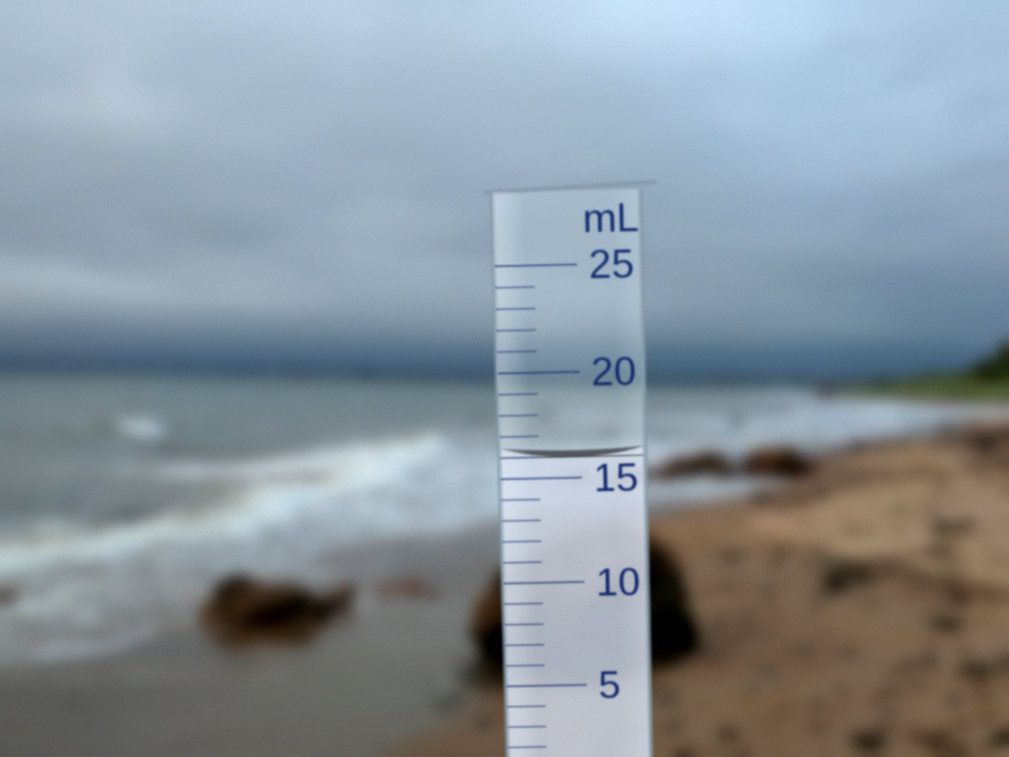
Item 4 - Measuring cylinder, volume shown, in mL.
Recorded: 16 mL
